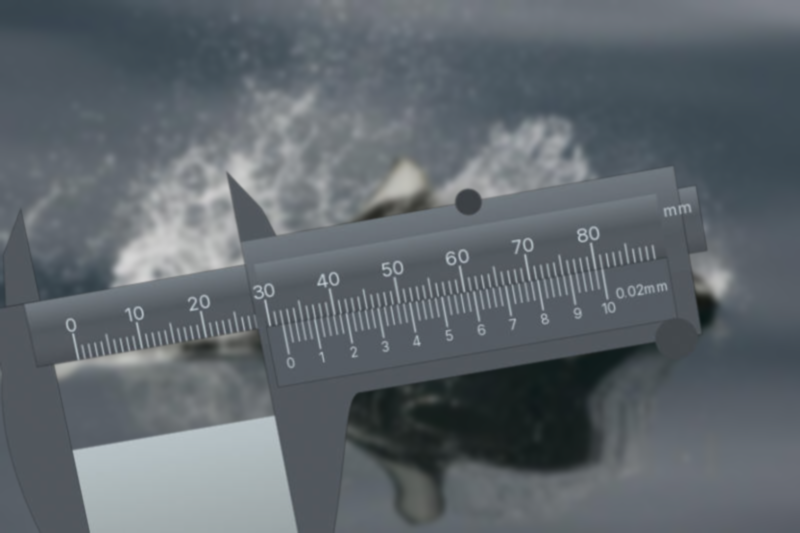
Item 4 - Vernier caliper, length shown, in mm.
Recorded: 32.0 mm
